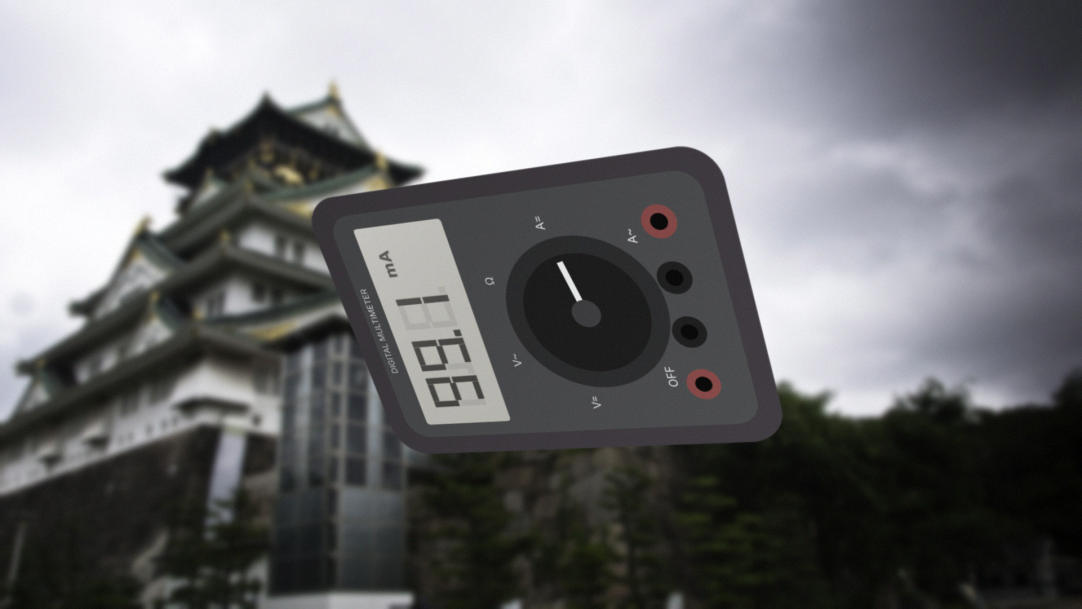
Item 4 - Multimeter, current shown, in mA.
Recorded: 99.1 mA
